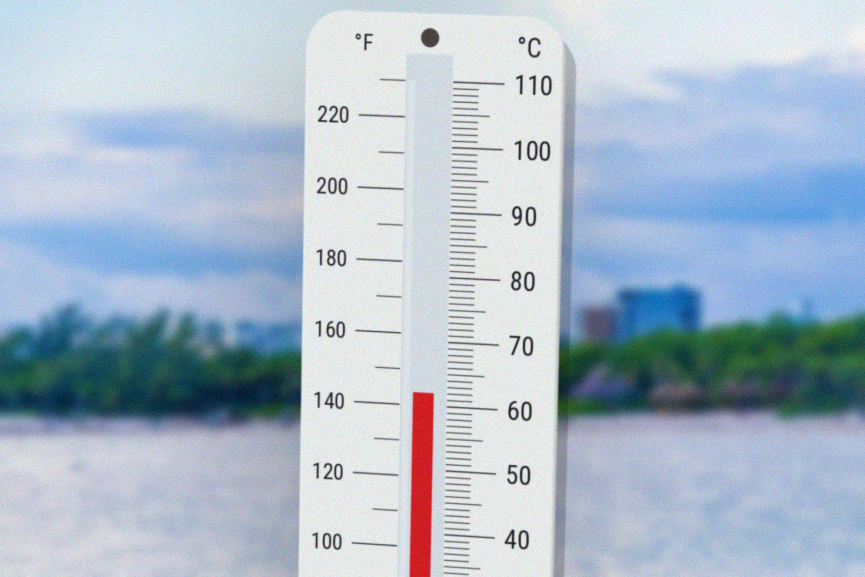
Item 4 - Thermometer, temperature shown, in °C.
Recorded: 62 °C
